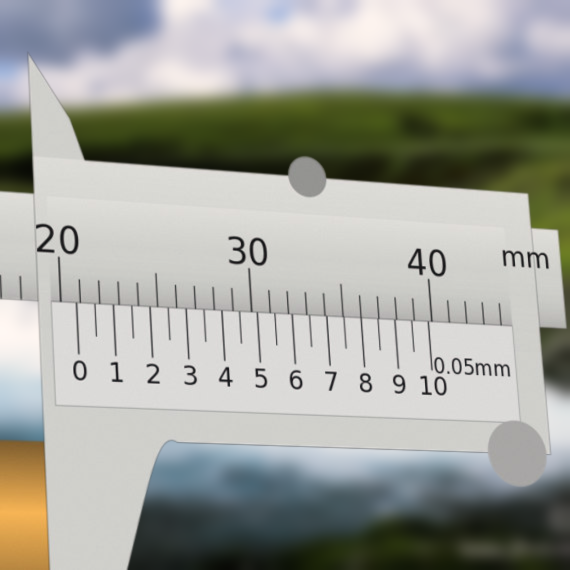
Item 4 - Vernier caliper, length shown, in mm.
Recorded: 20.8 mm
